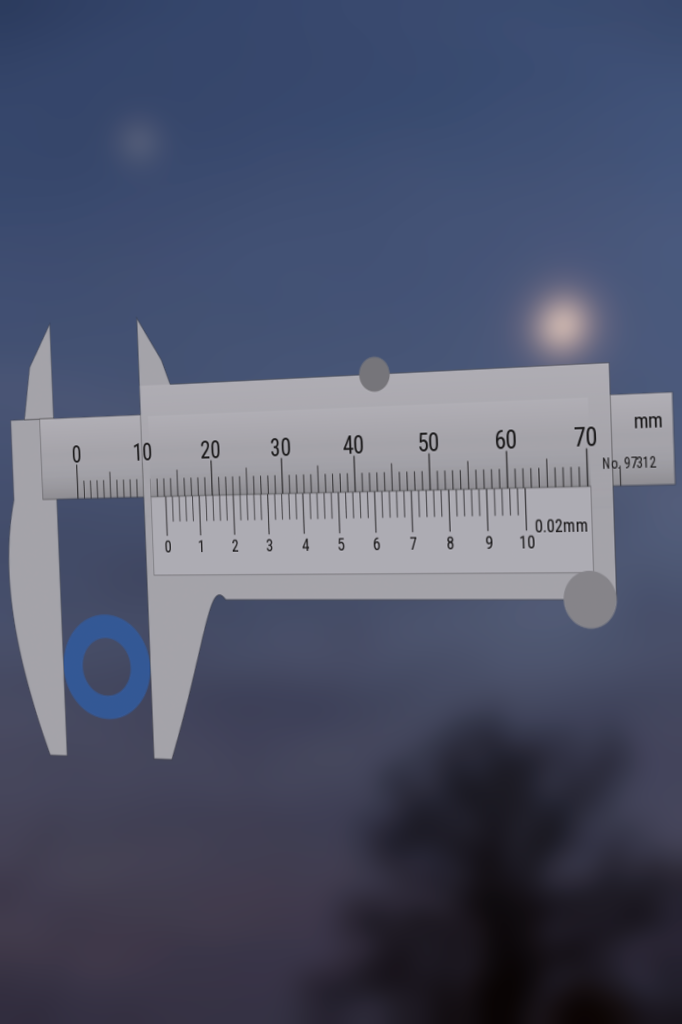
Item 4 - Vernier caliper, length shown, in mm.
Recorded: 13.2 mm
